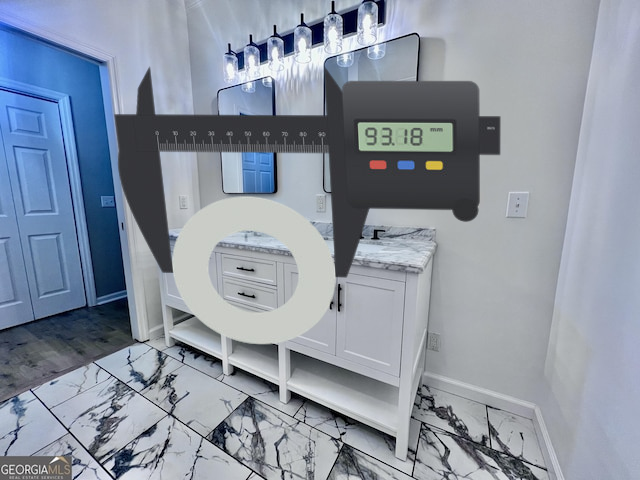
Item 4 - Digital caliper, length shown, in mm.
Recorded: 93.18 mm
